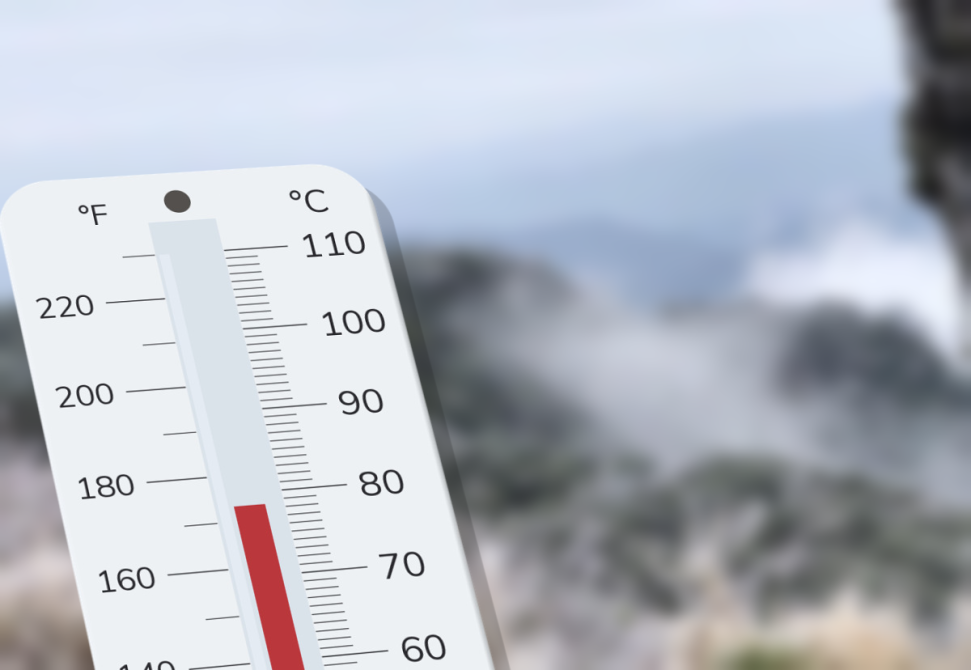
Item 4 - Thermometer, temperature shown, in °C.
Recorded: 78.5 °C
